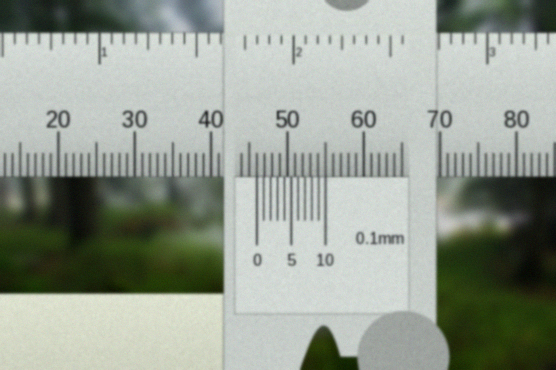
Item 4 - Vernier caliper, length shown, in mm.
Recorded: 46.0 mm
